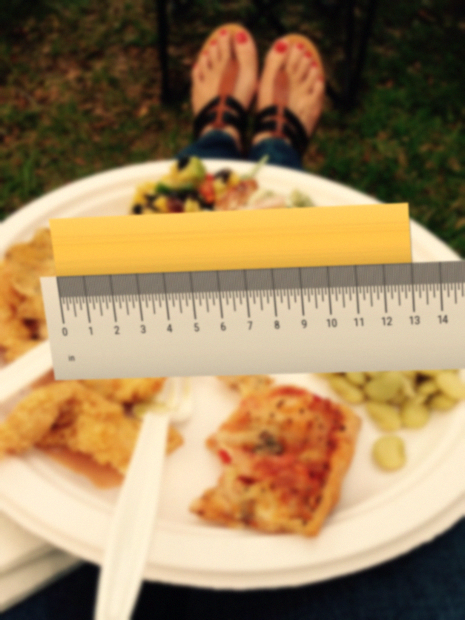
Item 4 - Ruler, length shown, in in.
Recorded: 13 in
